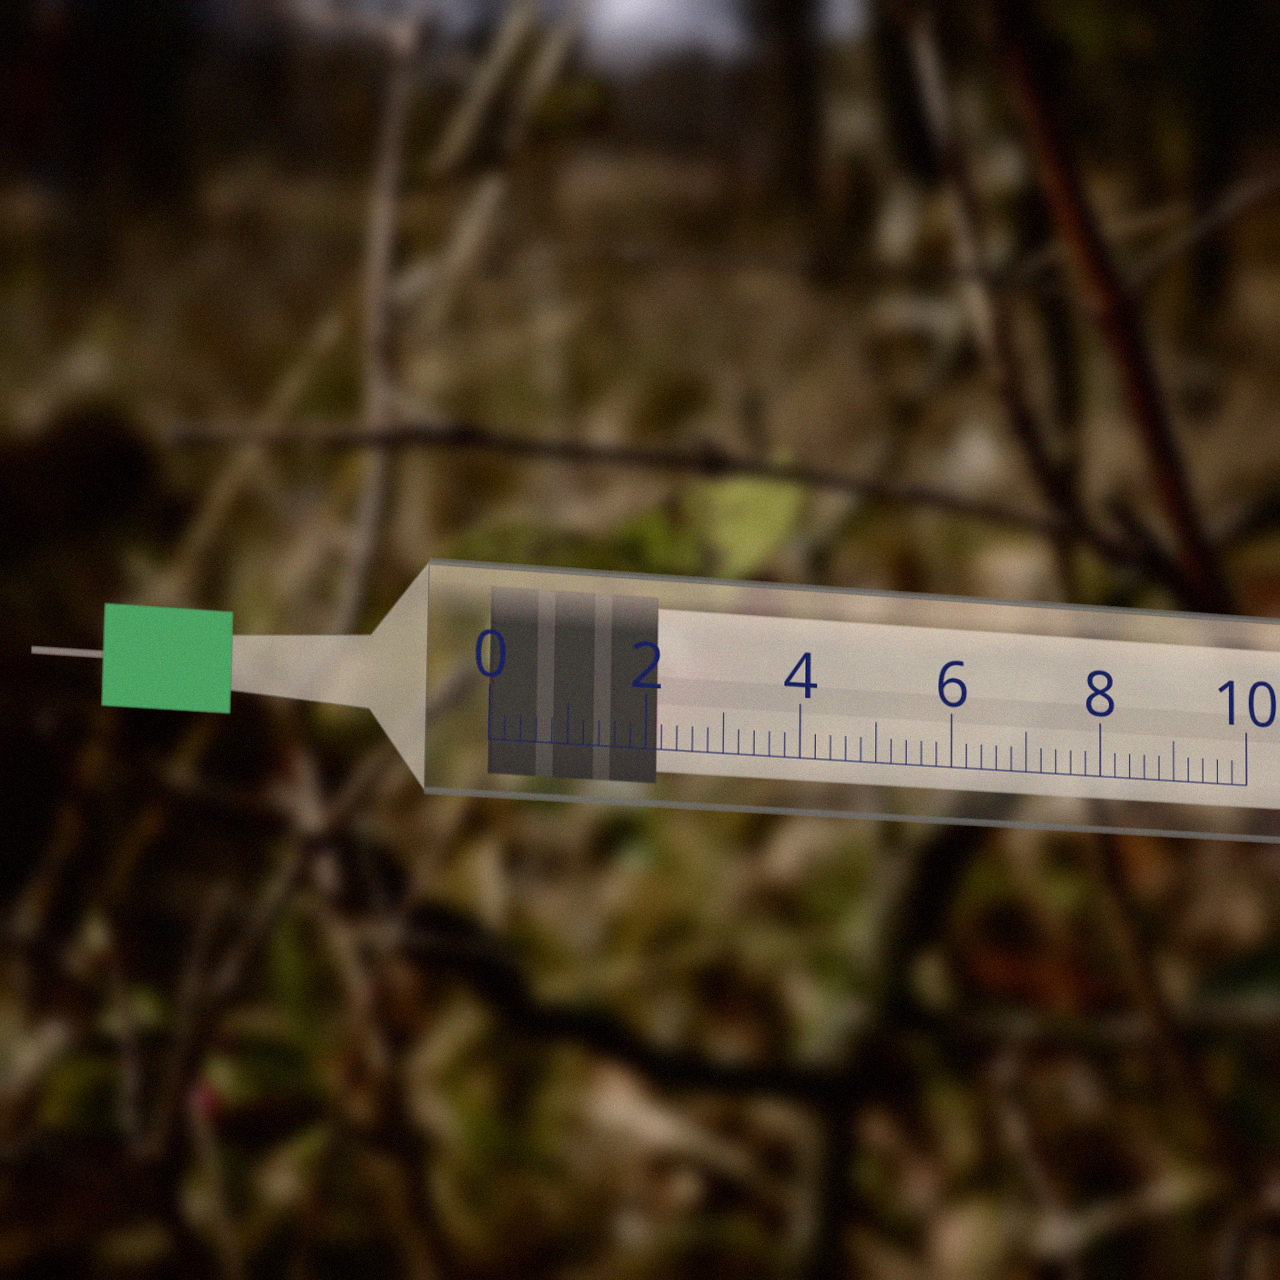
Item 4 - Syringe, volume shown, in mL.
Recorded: 0 mL
